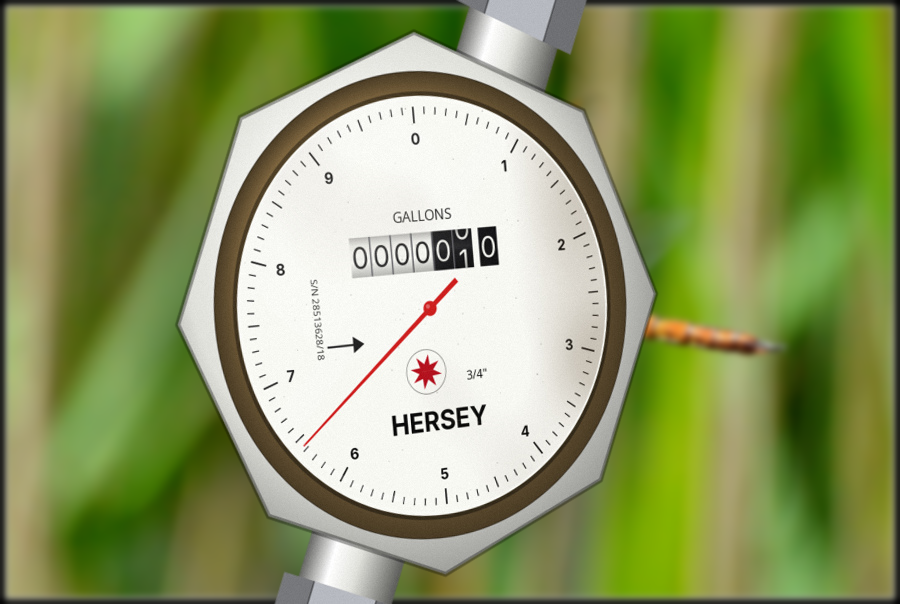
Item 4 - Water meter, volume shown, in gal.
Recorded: 6.4 gal
